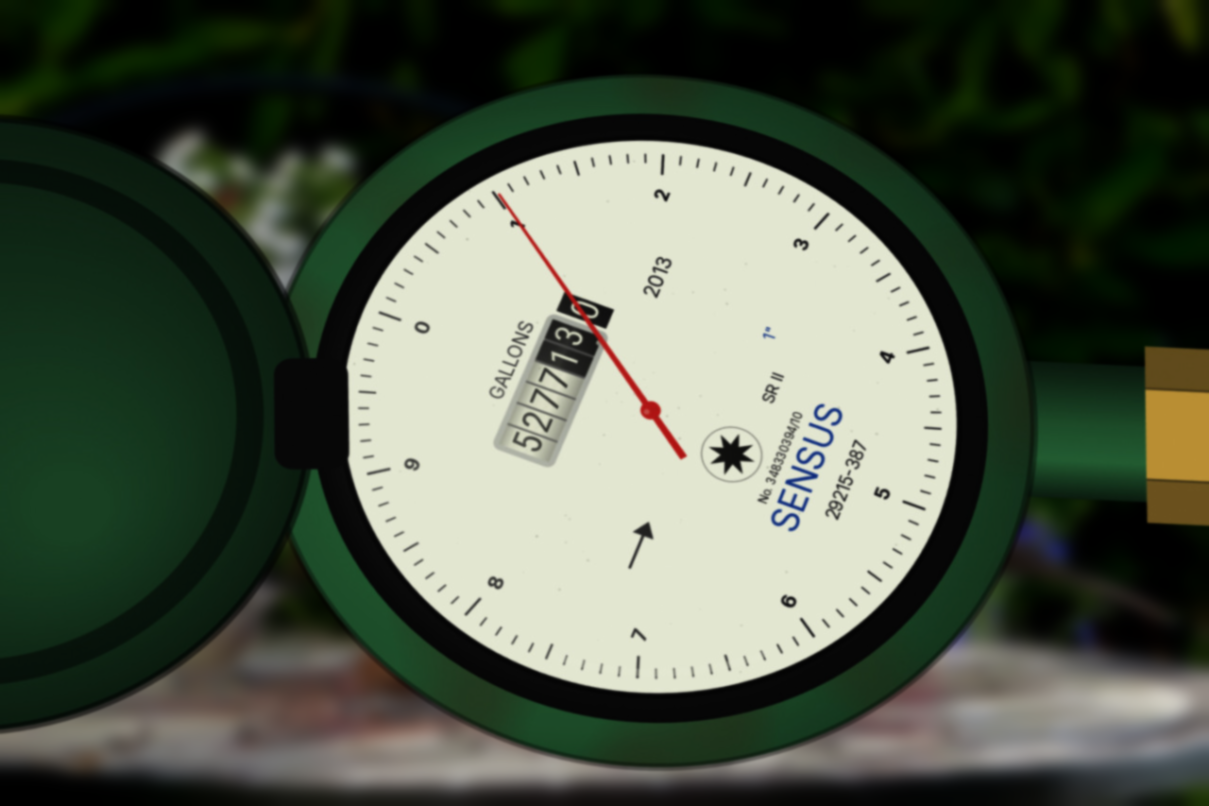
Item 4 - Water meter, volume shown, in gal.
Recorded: 5277131.0 gal
